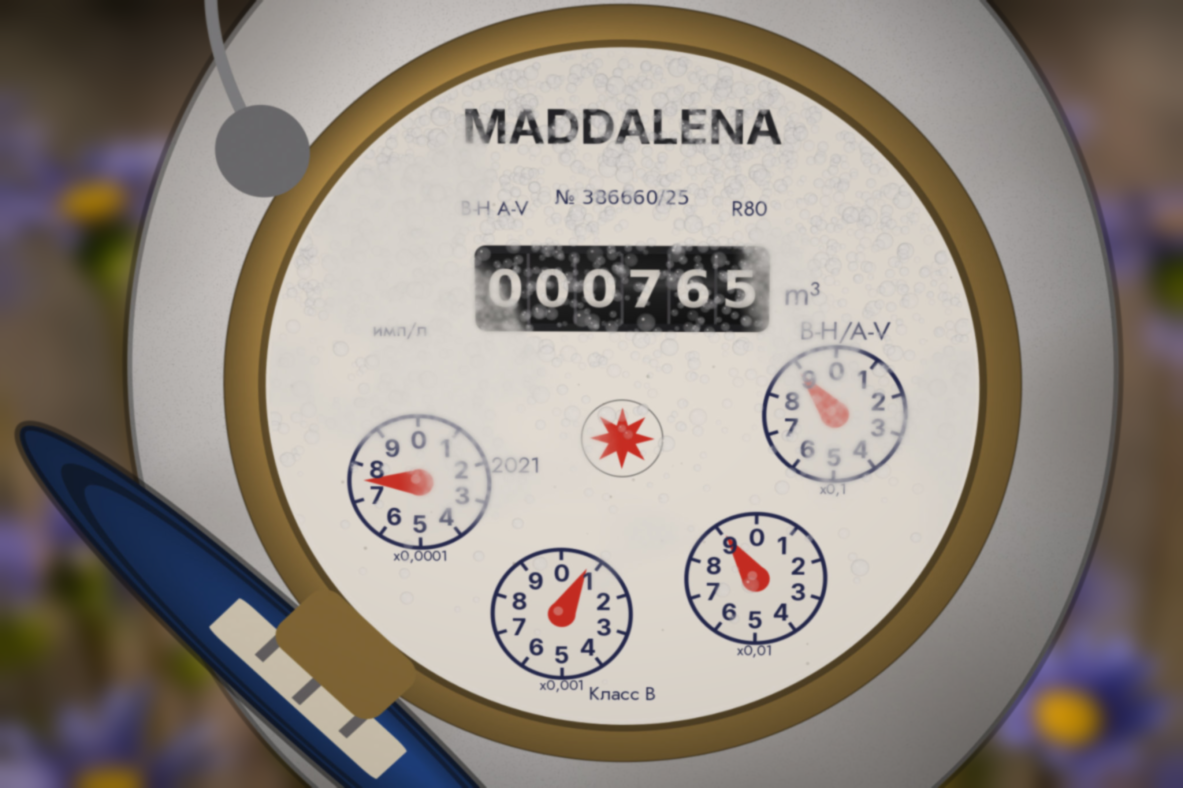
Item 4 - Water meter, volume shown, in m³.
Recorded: 765.8907 m³
